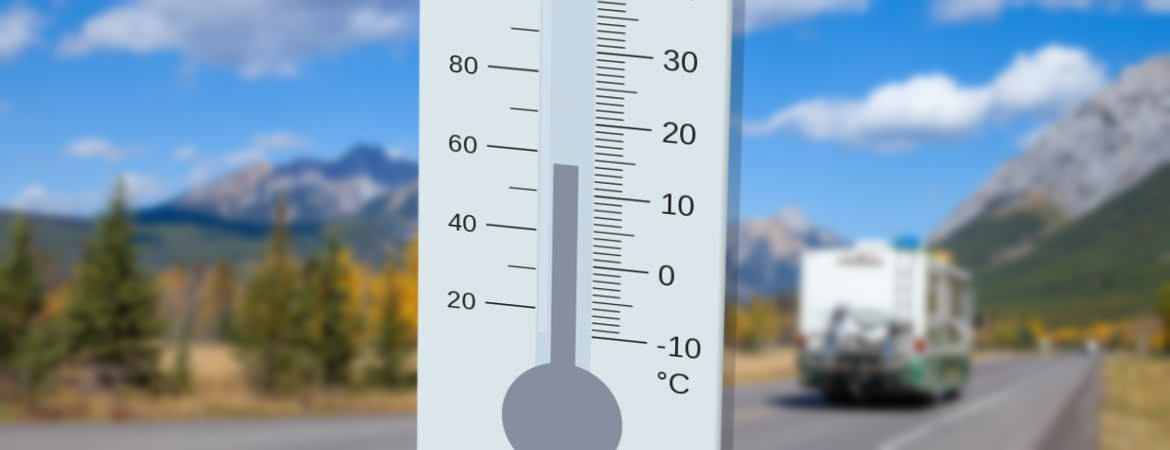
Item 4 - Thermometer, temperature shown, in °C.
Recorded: 14 °C
